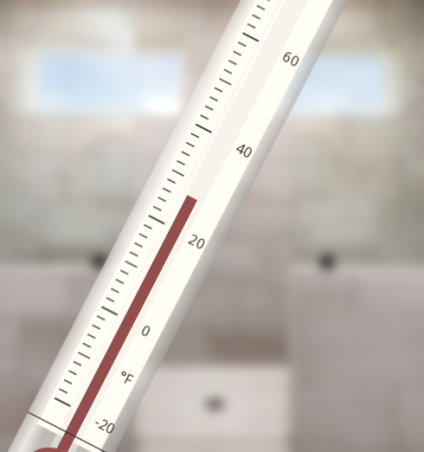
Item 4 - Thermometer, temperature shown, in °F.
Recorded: 27 °F
